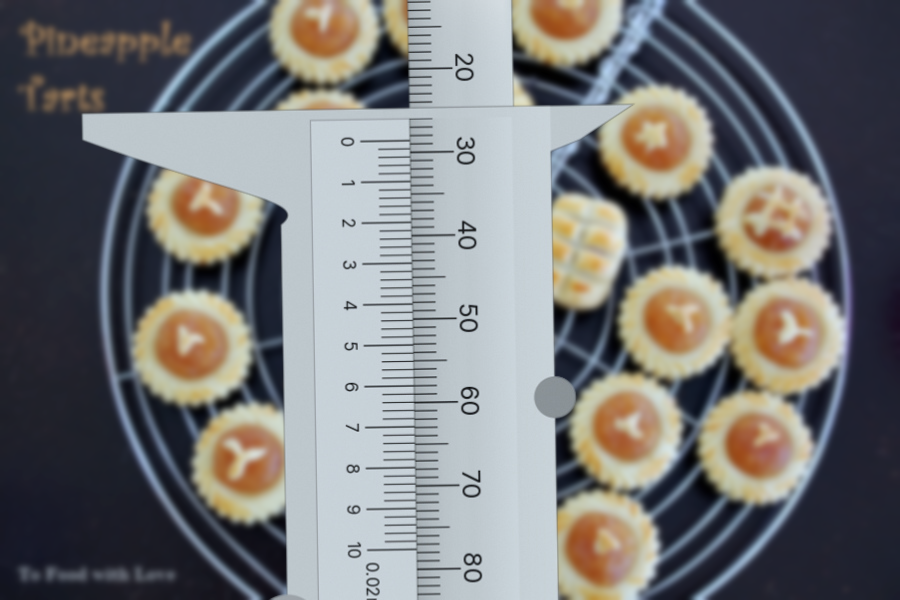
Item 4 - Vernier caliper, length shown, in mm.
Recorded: 28.6 mm
